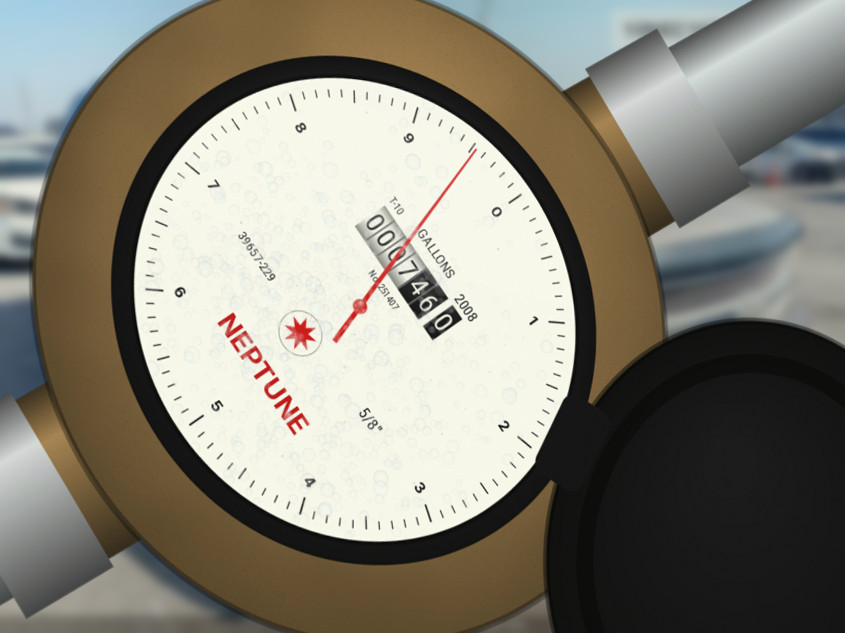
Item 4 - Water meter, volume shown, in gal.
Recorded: 7459.5 gal
